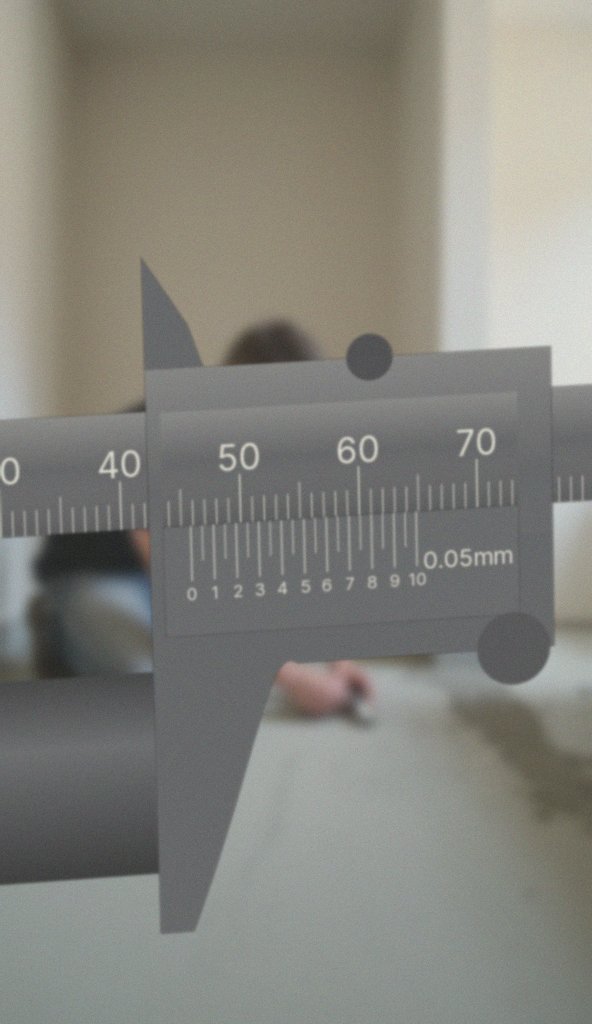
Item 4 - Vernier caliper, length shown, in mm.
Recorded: 45.8 mm
